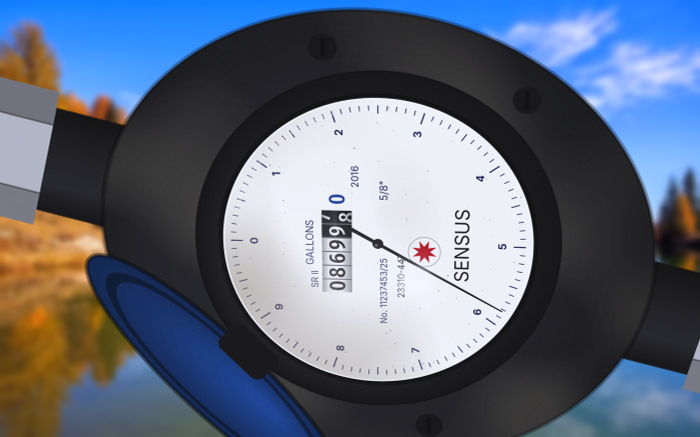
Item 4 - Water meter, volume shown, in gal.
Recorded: 869975.8 gal
